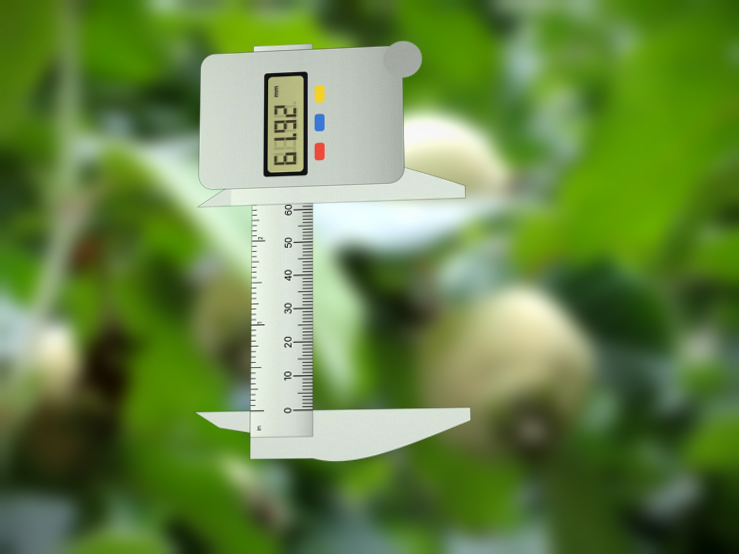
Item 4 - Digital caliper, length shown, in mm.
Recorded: 61.92 mm
